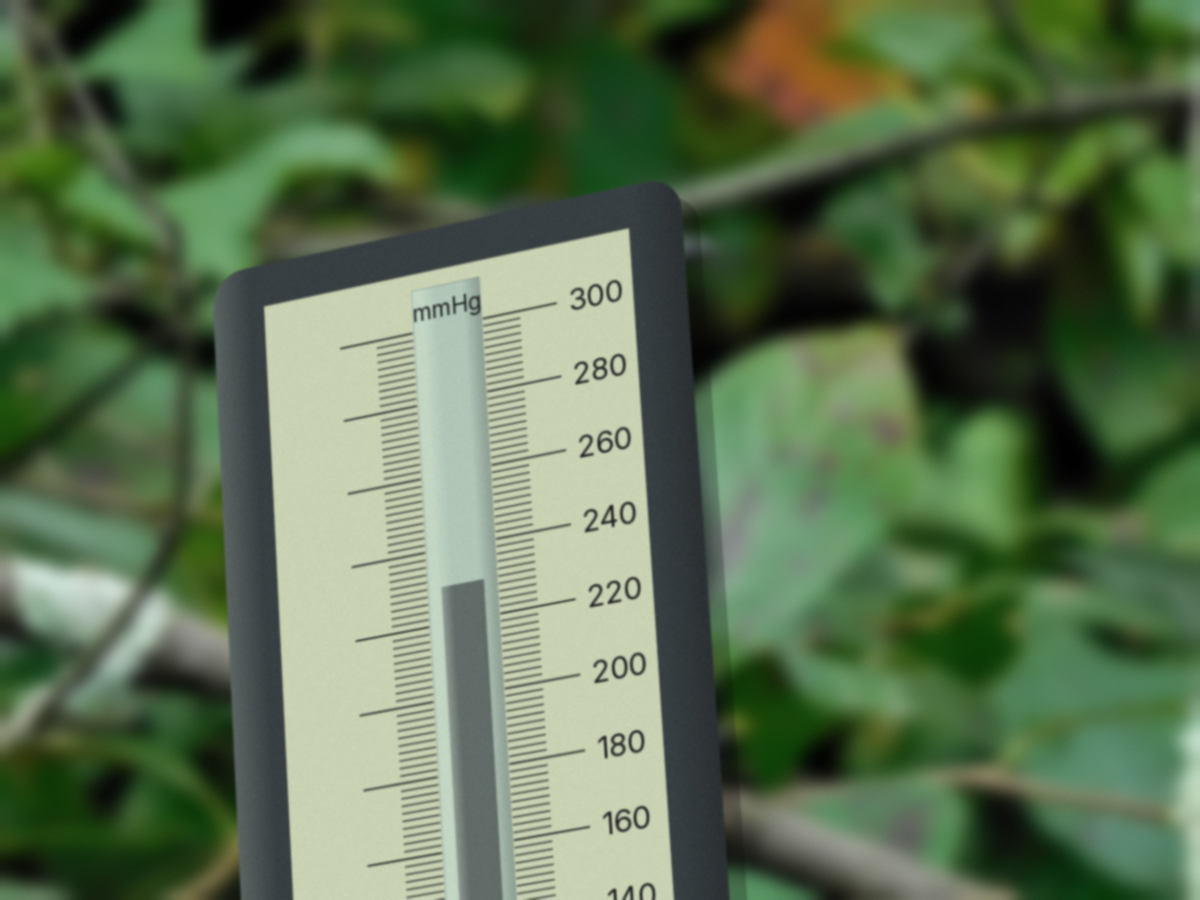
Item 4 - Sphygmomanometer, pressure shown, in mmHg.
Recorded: 230 mmHg
